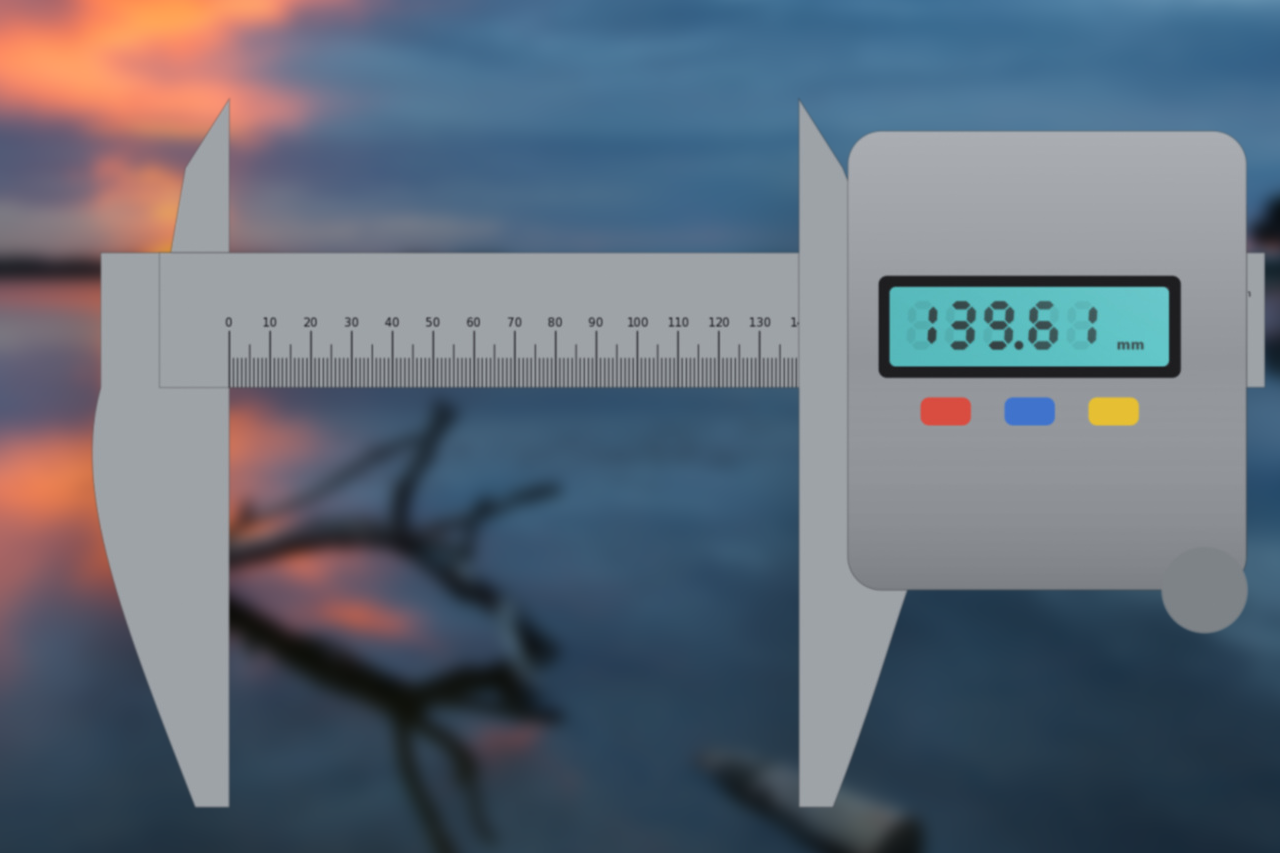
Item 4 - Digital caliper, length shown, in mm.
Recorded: 139.61 mm
